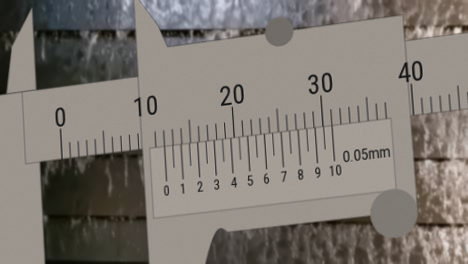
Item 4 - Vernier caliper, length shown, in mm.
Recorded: 12.0 mm
